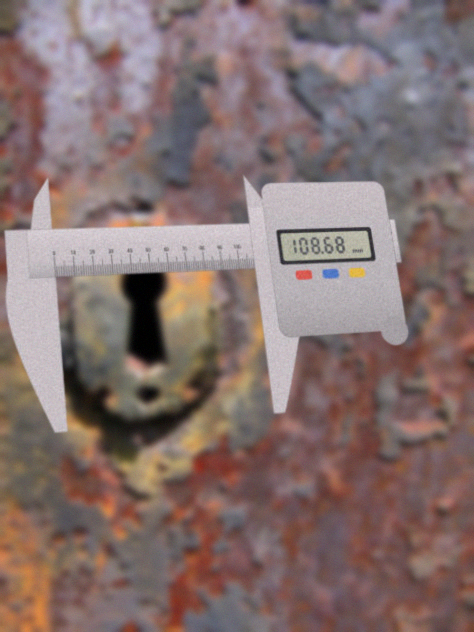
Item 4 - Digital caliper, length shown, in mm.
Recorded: 108.68 mm
